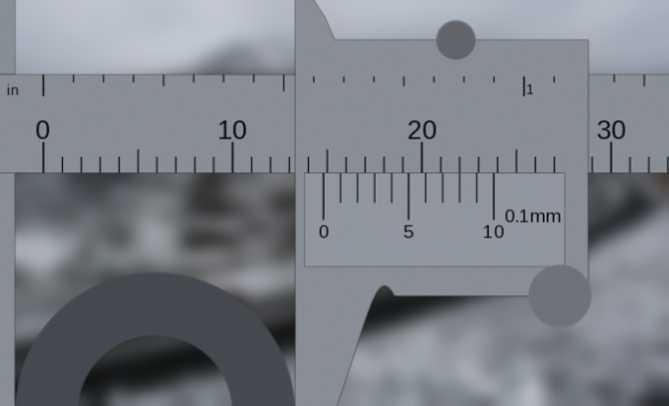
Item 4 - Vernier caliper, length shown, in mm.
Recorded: 14.8 mm
